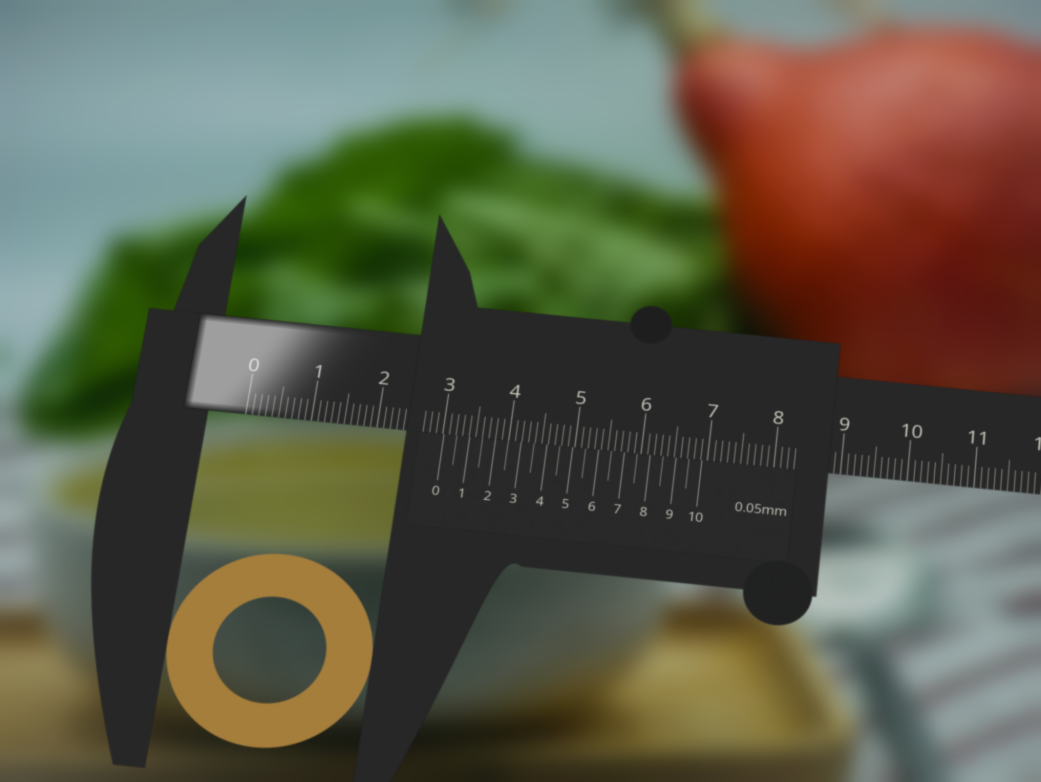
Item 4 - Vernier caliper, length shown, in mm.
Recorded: 30.2 mm
